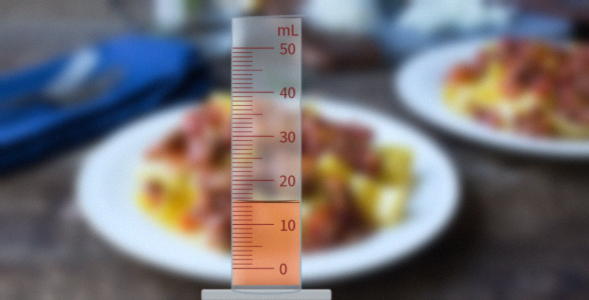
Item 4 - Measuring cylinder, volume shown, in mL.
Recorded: 15 mL
